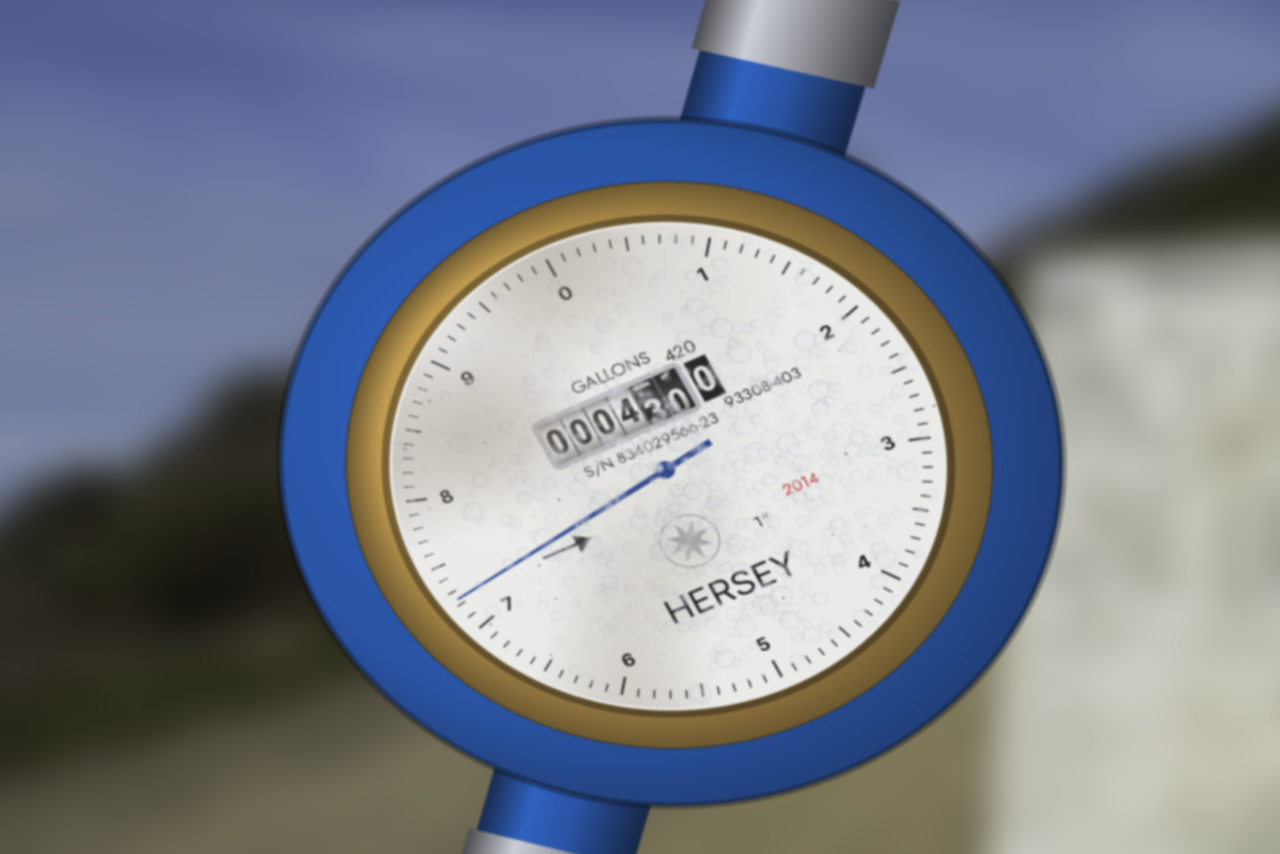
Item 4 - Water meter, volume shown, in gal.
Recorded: 4297.2 gal
